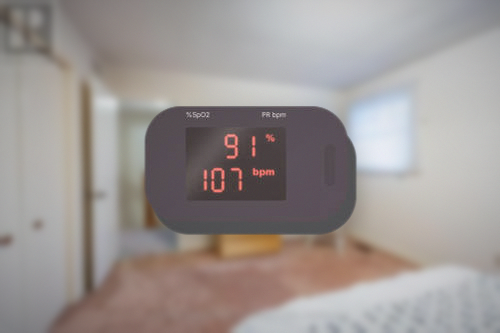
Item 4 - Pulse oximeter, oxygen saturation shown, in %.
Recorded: 91 %
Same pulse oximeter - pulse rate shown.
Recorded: 107 bpm
